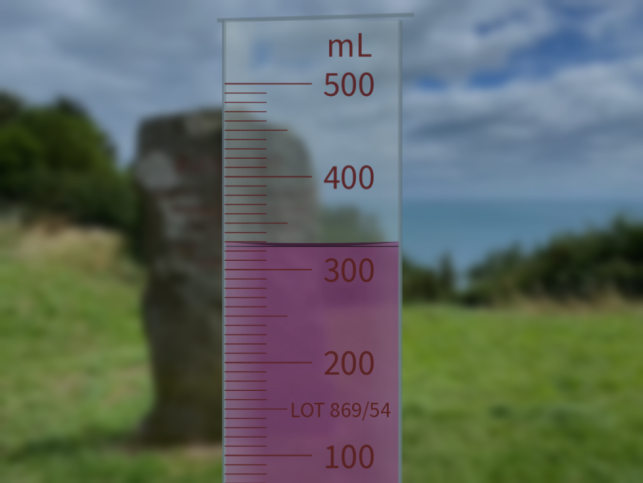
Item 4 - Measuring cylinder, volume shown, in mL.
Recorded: 325 mL
